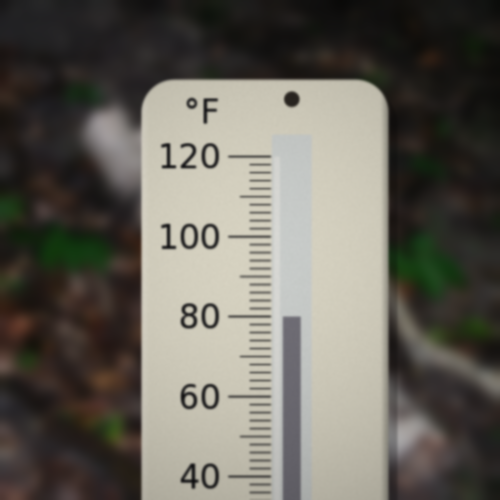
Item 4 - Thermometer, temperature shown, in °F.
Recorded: 80 °F
